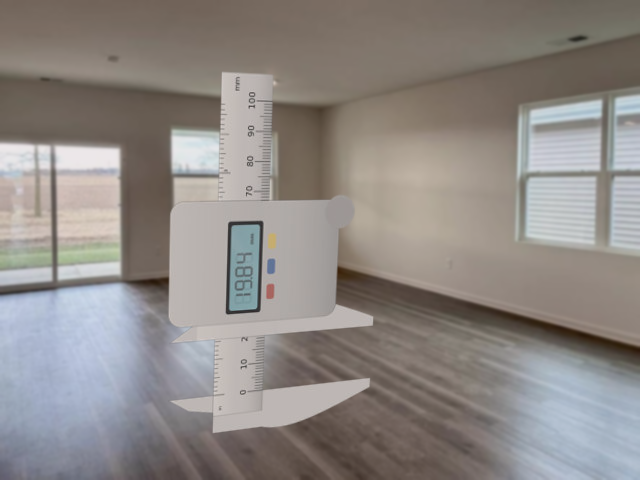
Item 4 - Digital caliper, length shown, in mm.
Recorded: 19.84 mm
